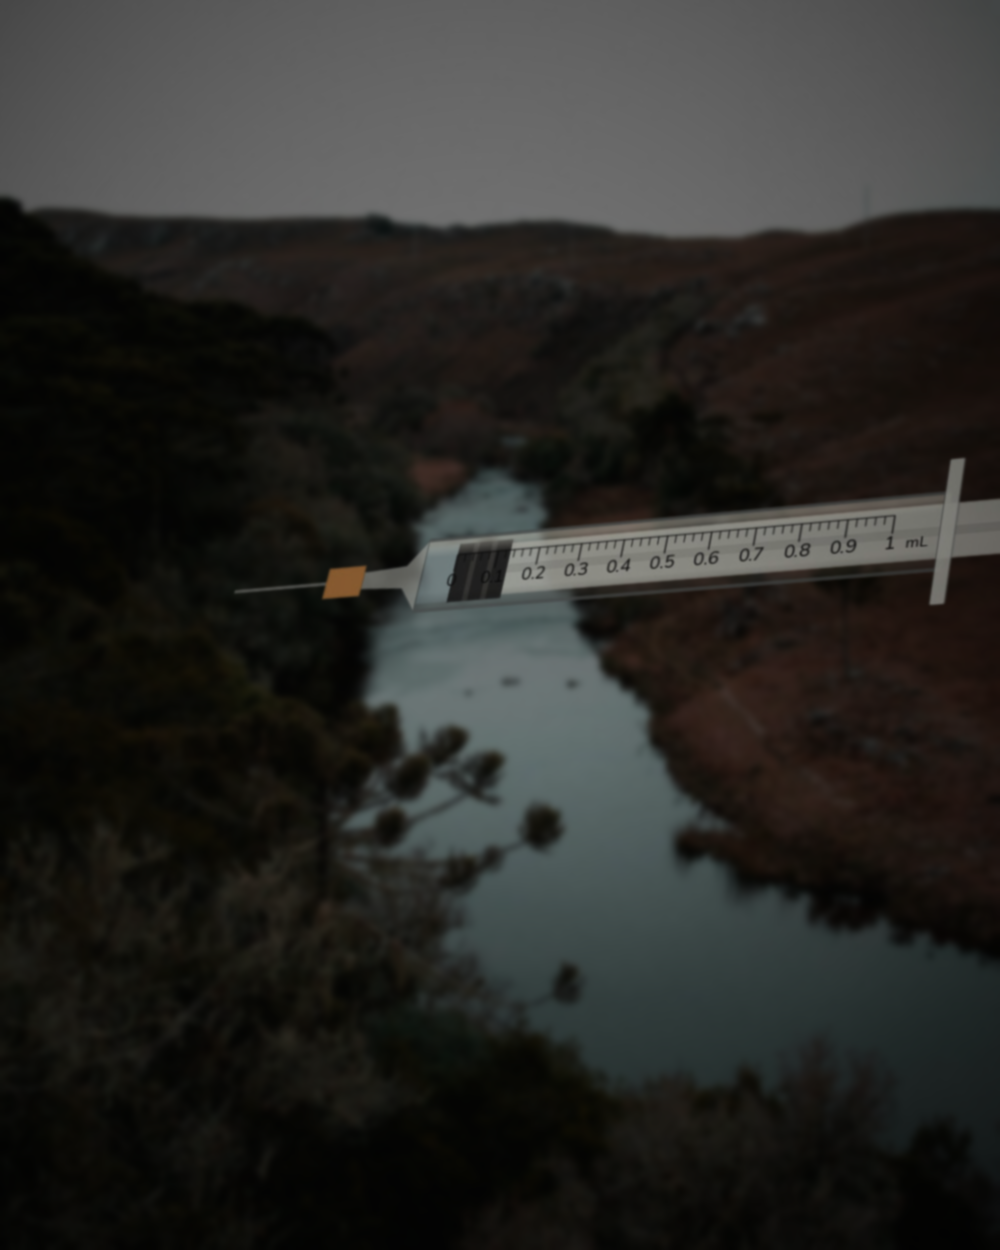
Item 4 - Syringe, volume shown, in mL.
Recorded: 0 mL
